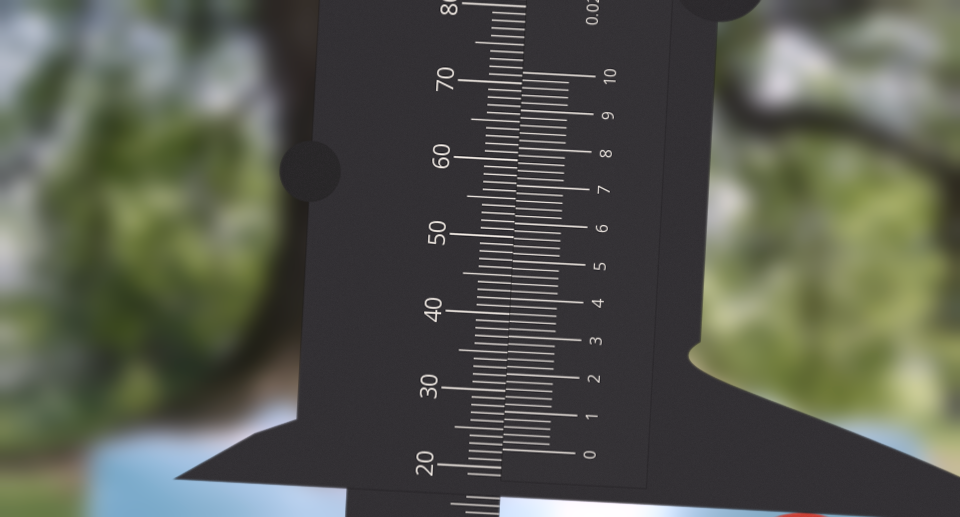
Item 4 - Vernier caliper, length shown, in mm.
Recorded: 22.4 mm
